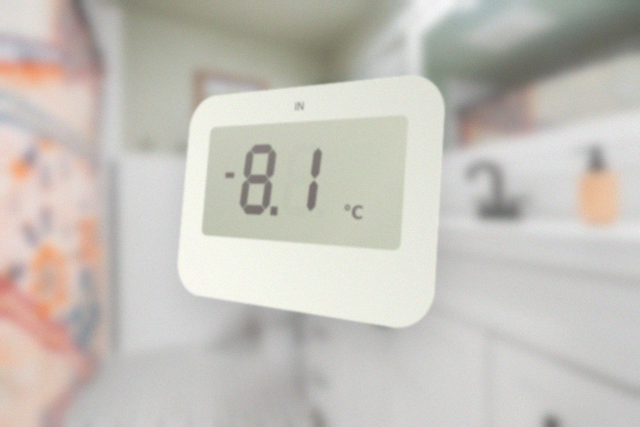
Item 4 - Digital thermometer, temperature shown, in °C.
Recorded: -8.1 °C
